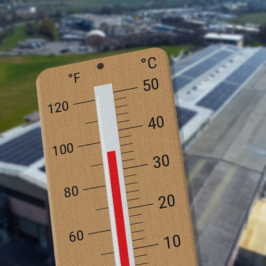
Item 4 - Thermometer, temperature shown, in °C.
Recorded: 35 °C
